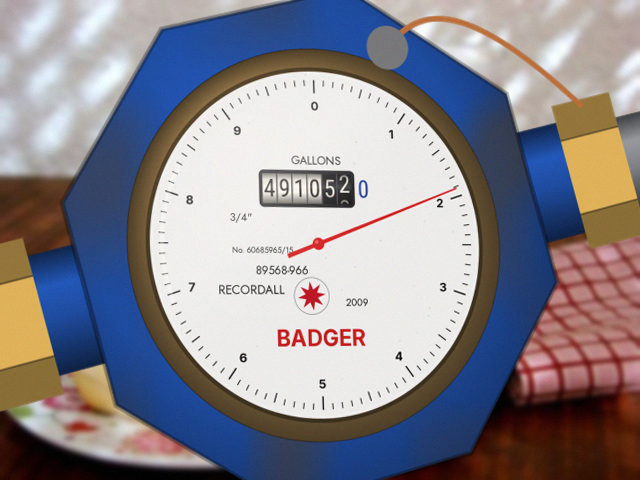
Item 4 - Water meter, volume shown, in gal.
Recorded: 4910521.9 gal
